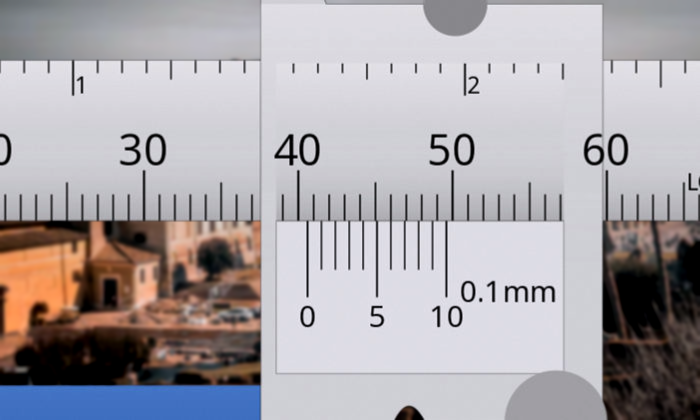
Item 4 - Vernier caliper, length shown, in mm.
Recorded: 40.6 mm
